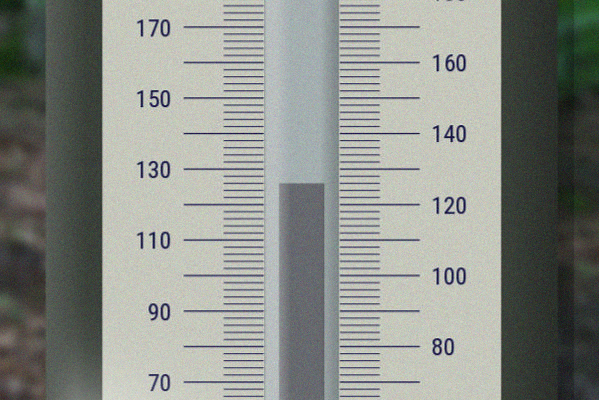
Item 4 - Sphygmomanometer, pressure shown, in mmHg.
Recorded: 126 mmHg
